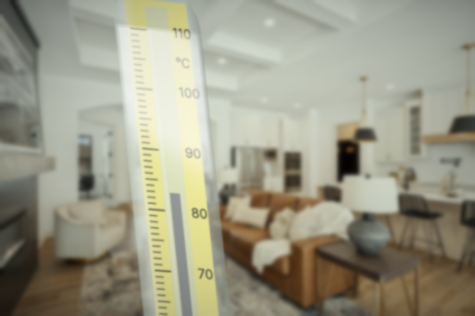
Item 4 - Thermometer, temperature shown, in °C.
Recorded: 83 °C
